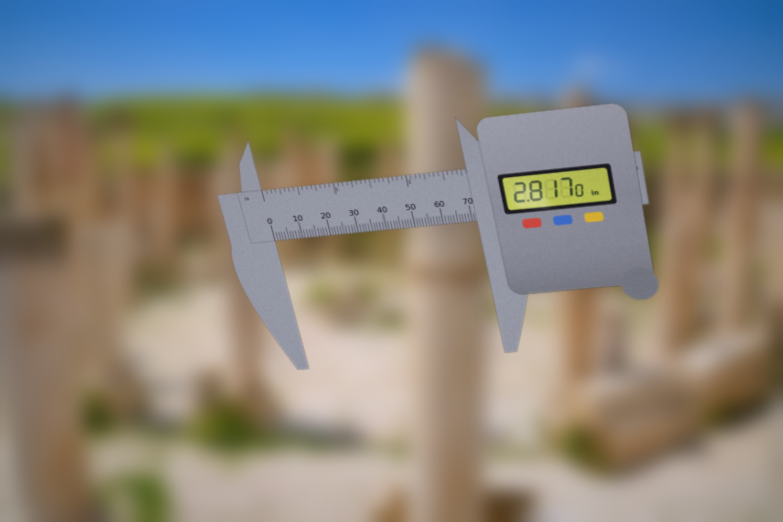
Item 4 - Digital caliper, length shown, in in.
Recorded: 2.8170 in
